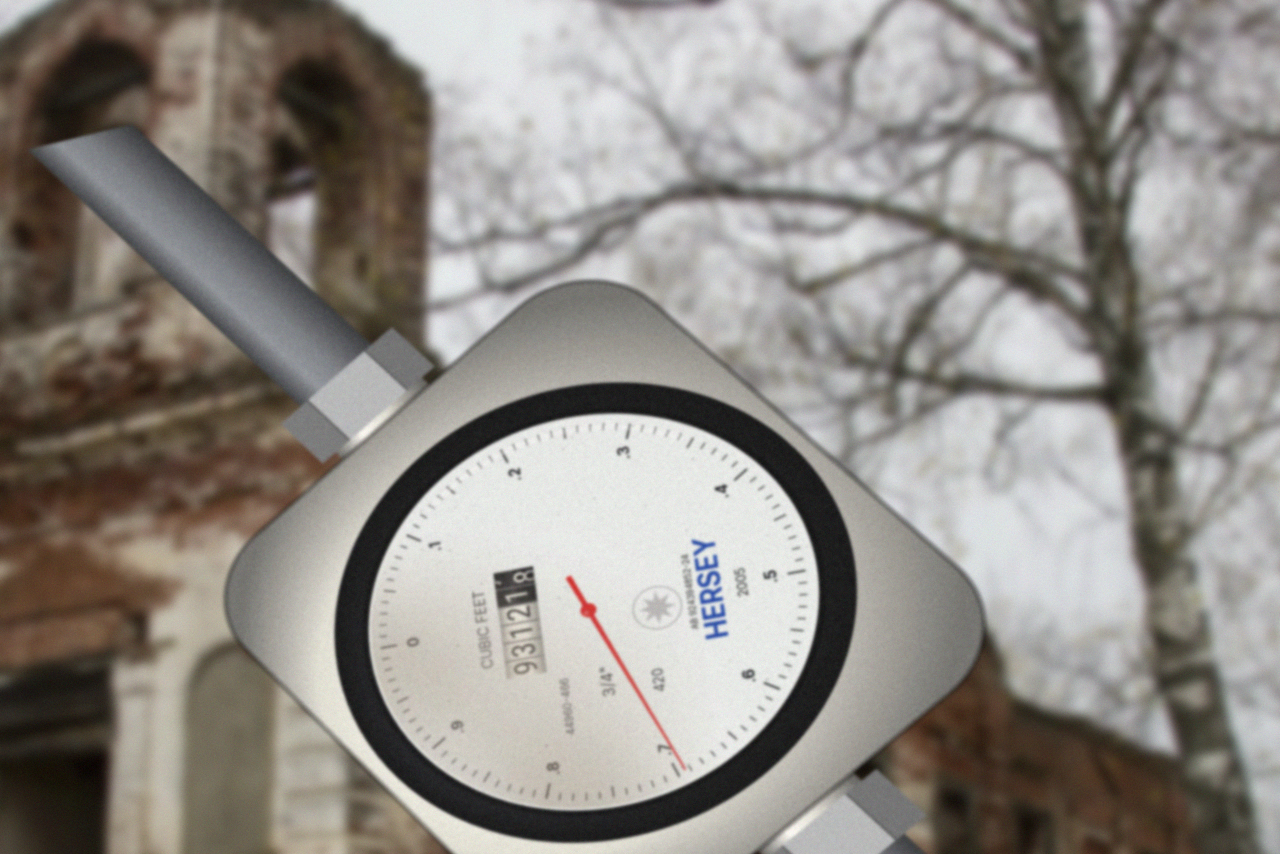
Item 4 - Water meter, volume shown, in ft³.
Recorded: 931217.69 ft³
